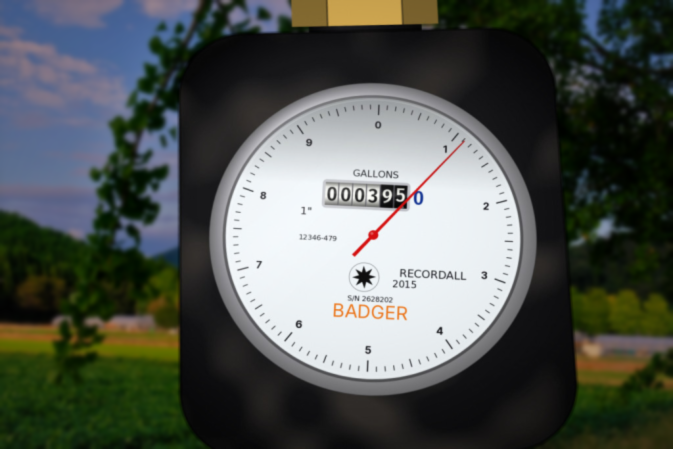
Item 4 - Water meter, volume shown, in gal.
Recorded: 3951.1 gal
